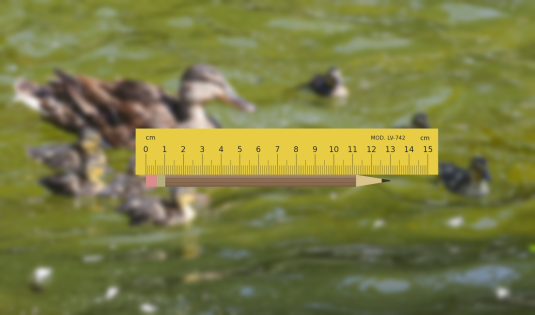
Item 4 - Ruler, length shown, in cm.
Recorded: 13 cm
